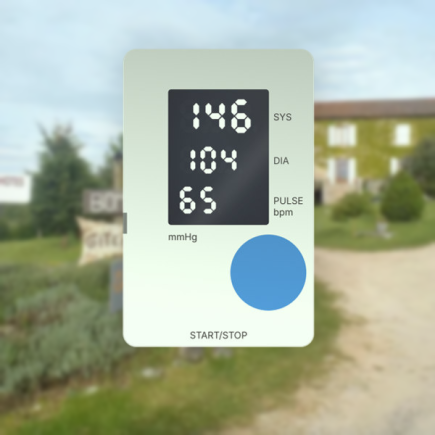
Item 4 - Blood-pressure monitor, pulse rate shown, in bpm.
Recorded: 65 bpm
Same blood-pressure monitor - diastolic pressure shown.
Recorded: 104 mmHg
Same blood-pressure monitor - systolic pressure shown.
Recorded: 146 mmHg
